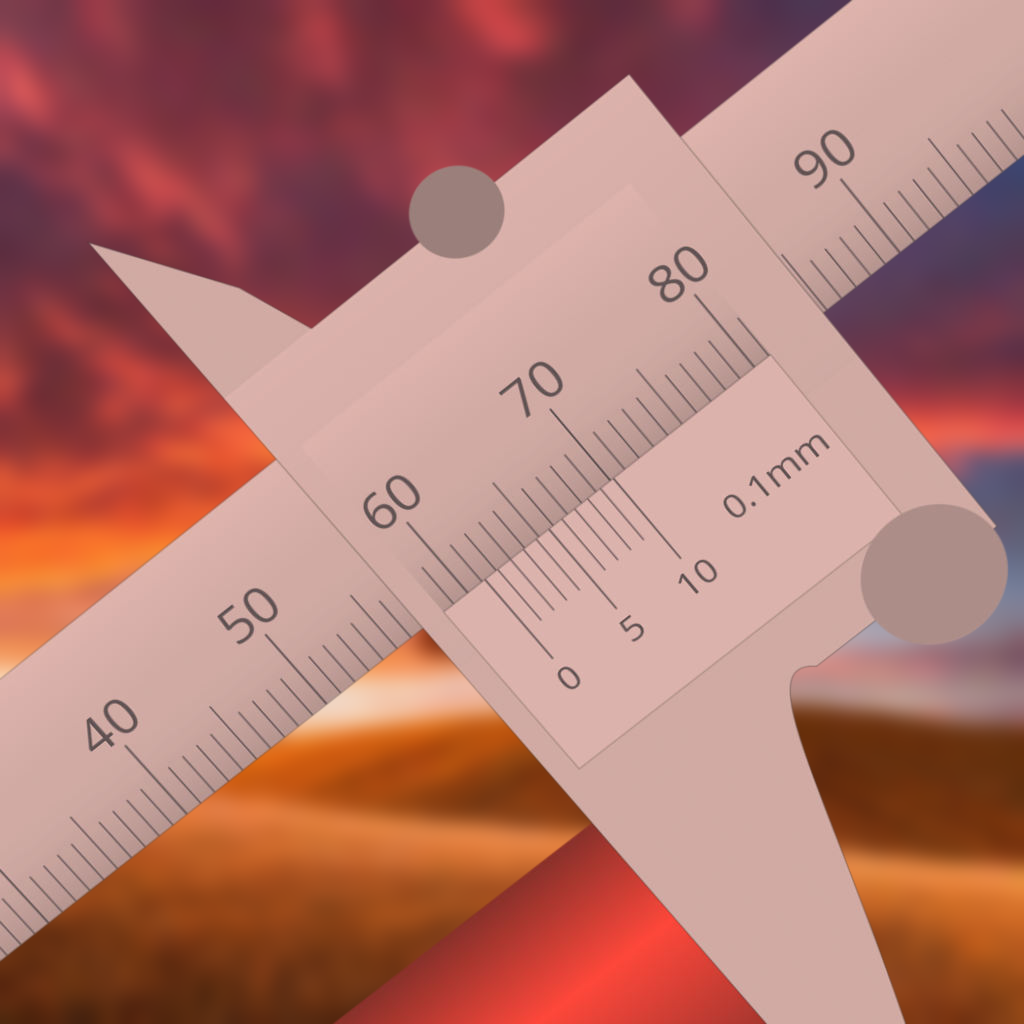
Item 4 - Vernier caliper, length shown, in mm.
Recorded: 61.2 mm
